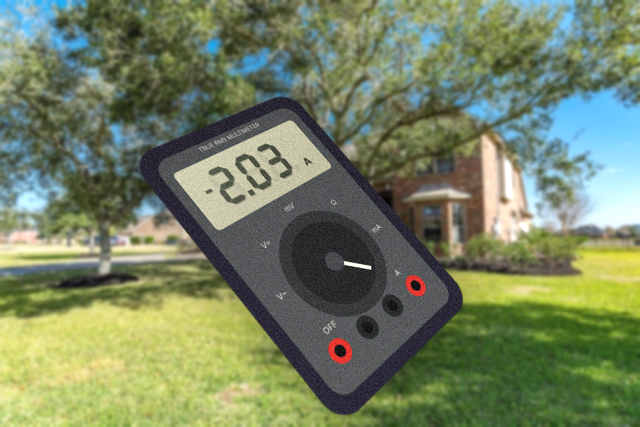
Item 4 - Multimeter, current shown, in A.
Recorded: -2.03 A
